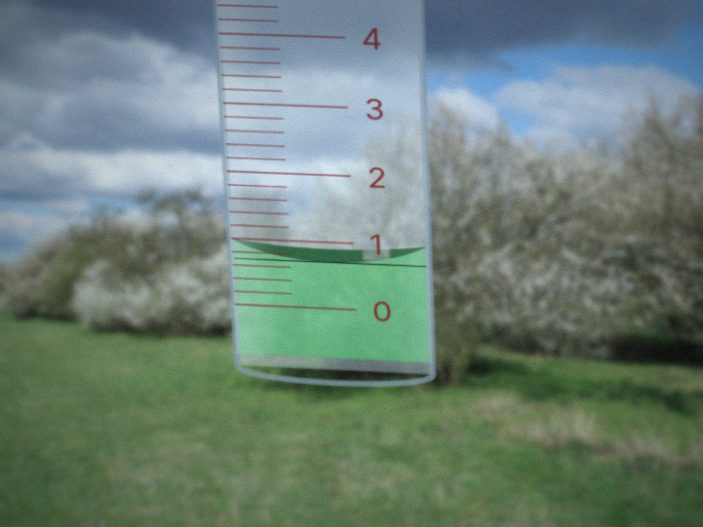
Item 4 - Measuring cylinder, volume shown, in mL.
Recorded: 0.7 mL
